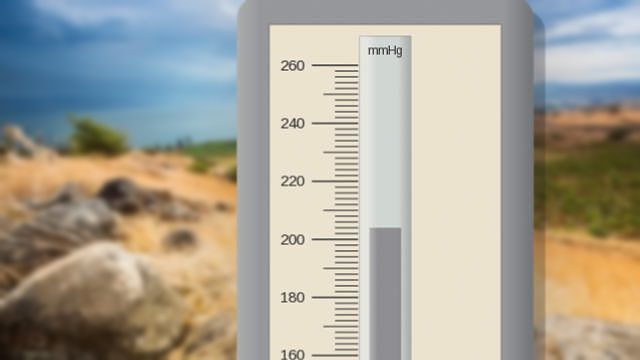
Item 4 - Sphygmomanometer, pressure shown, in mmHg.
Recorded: 204 mmHg
